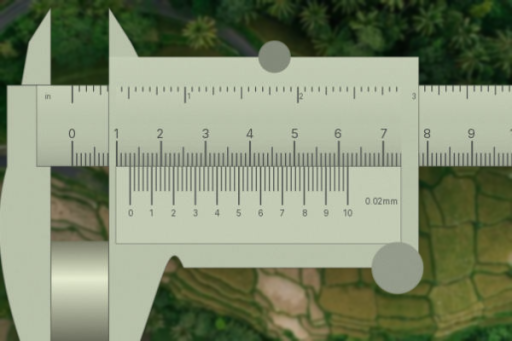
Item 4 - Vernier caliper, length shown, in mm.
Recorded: 13.0 mm
